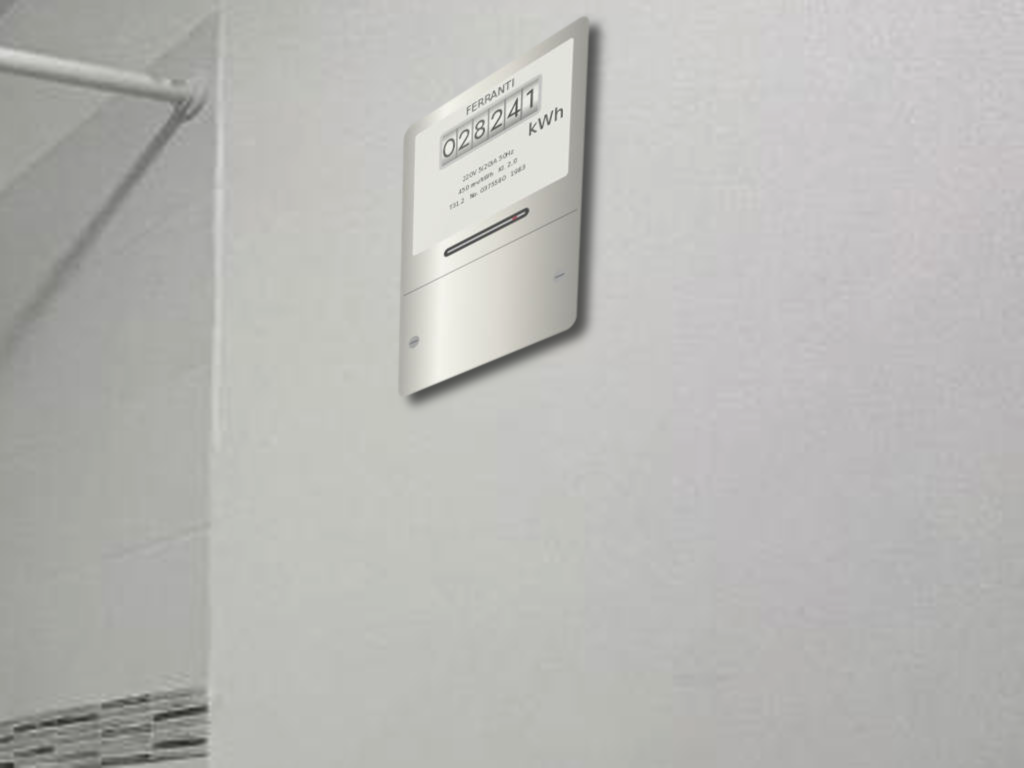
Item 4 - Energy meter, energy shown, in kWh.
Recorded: 28241 kWh
